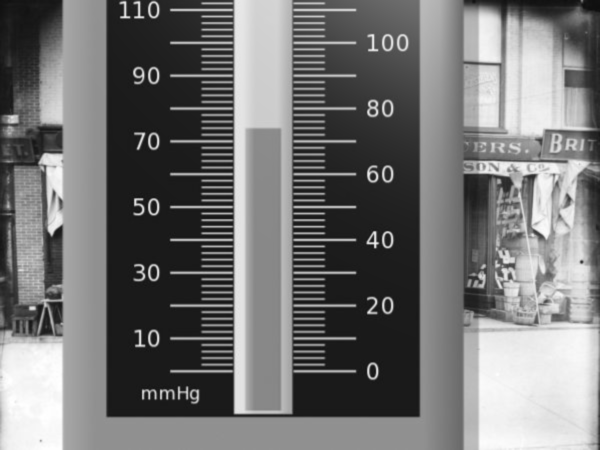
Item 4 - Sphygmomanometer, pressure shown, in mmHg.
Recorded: 74 mmHg
